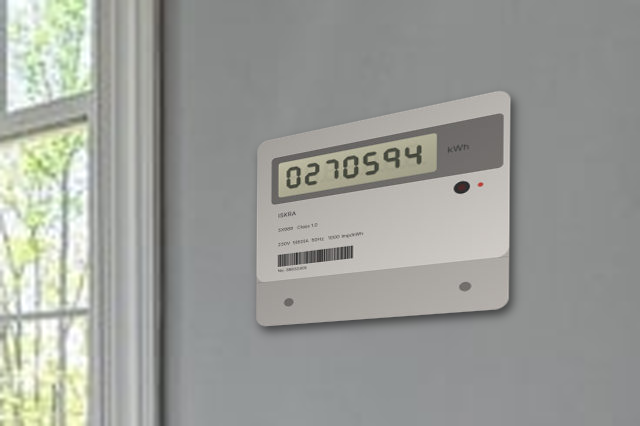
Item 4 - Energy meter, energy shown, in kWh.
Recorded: 270594 kWh
